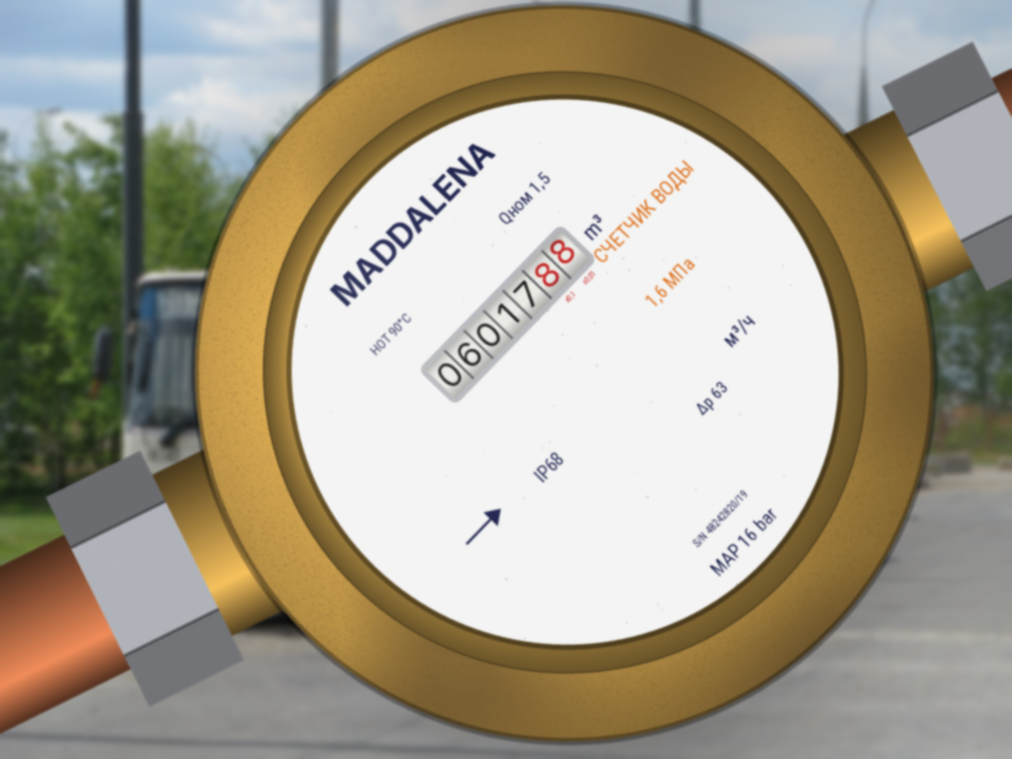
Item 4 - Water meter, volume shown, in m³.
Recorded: 6017.88 m³
